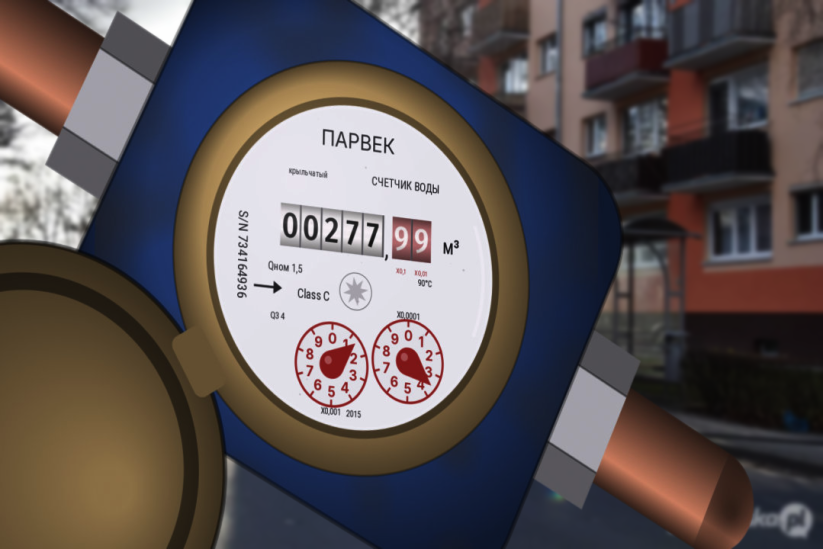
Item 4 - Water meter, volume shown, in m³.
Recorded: 277.9913 m³
